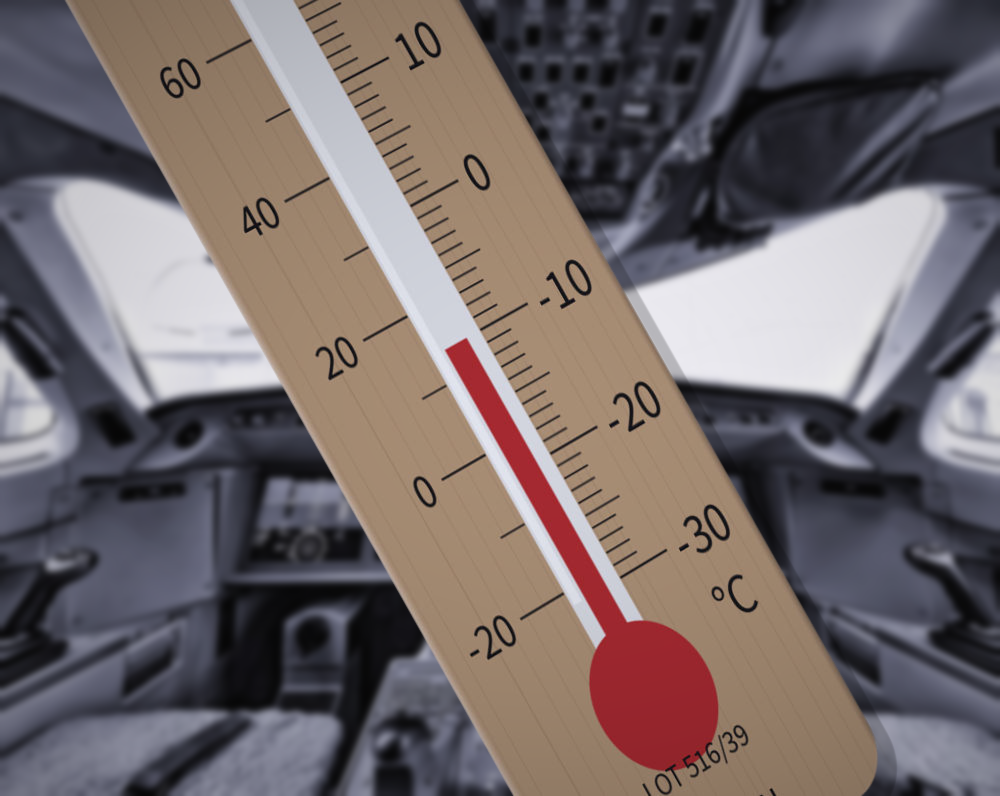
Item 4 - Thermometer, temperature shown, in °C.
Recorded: -10 °C
